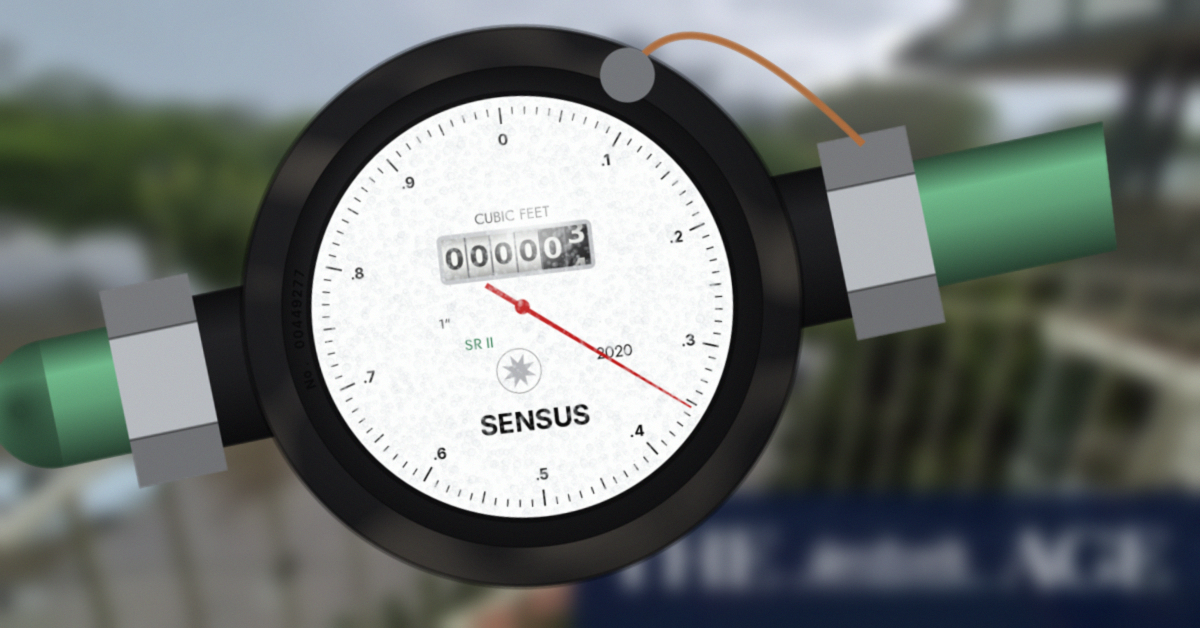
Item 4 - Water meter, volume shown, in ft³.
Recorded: 3.35 ft³
